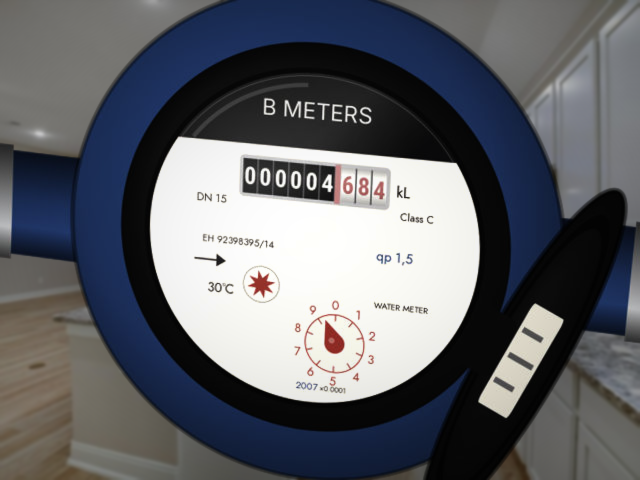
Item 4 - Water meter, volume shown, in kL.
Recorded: 4.6839 kL
